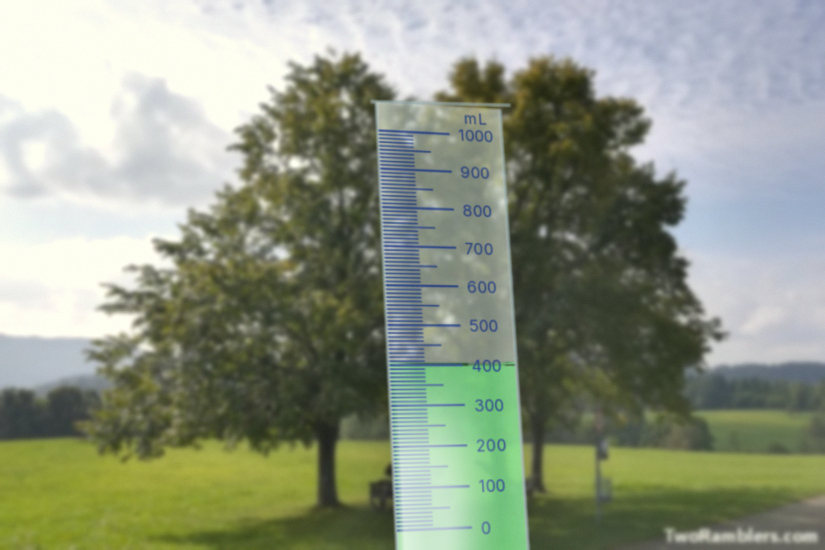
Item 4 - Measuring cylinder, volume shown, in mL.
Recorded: 400 mL
